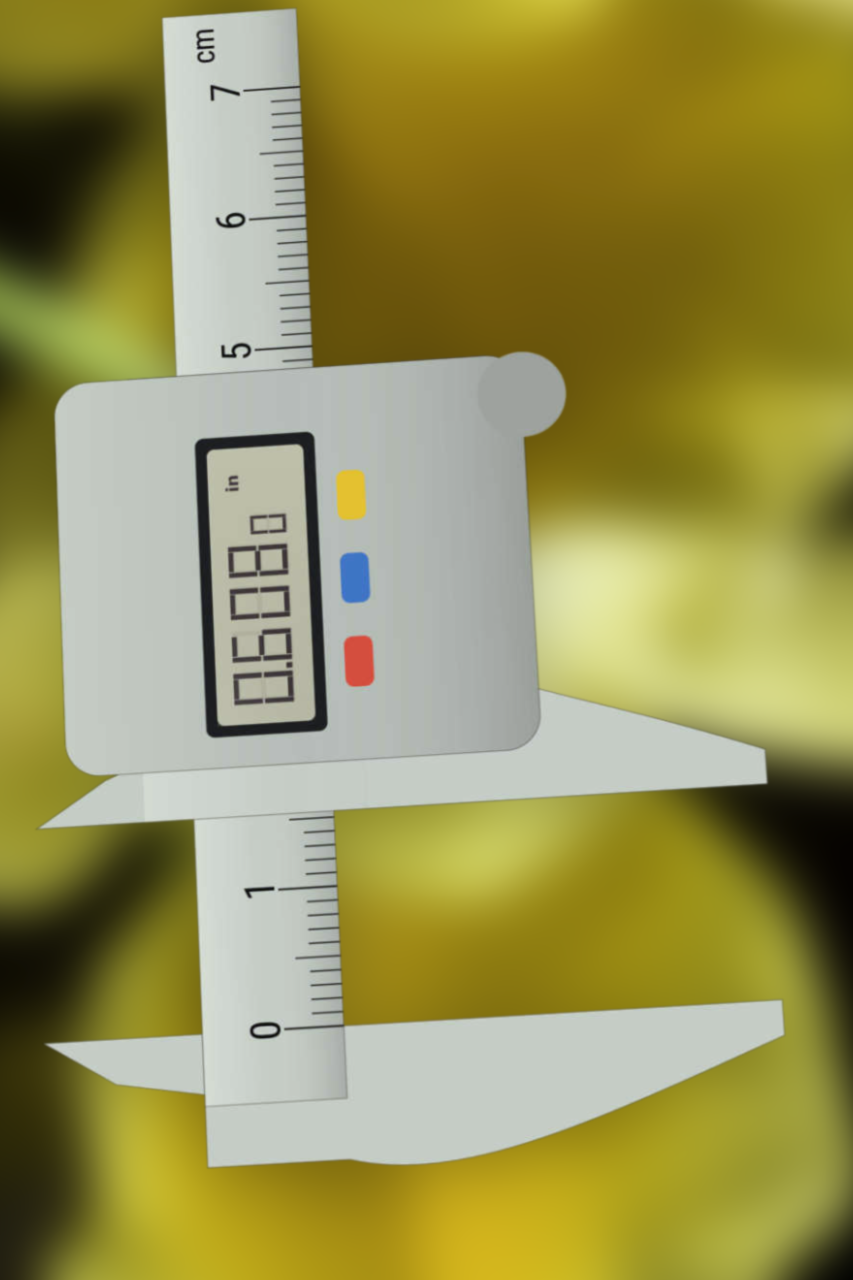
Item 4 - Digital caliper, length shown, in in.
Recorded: 0.6080 in
